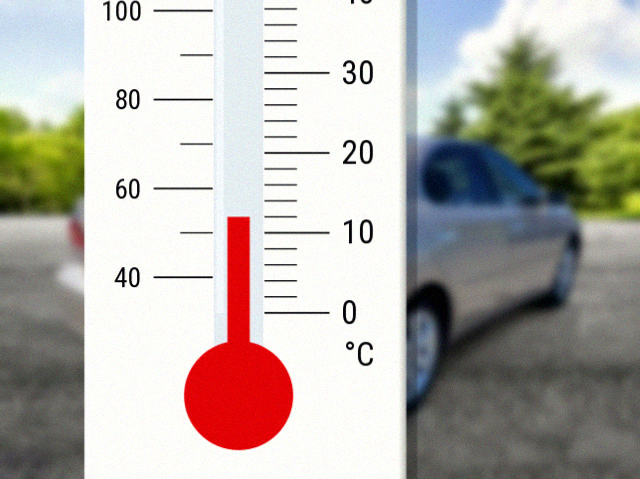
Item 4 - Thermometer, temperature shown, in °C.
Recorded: 12 °C
